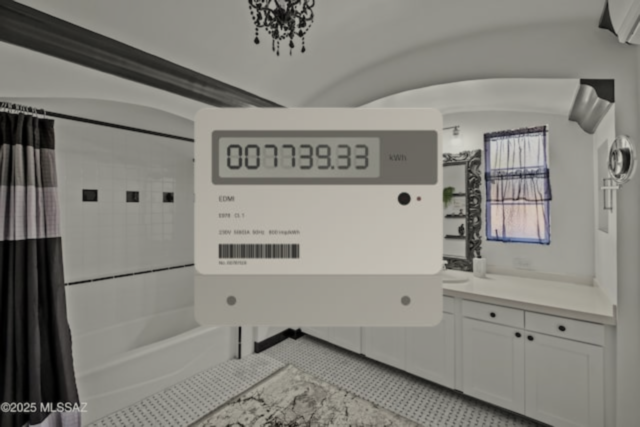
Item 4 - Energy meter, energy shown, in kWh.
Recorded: 7739.33 kWh
